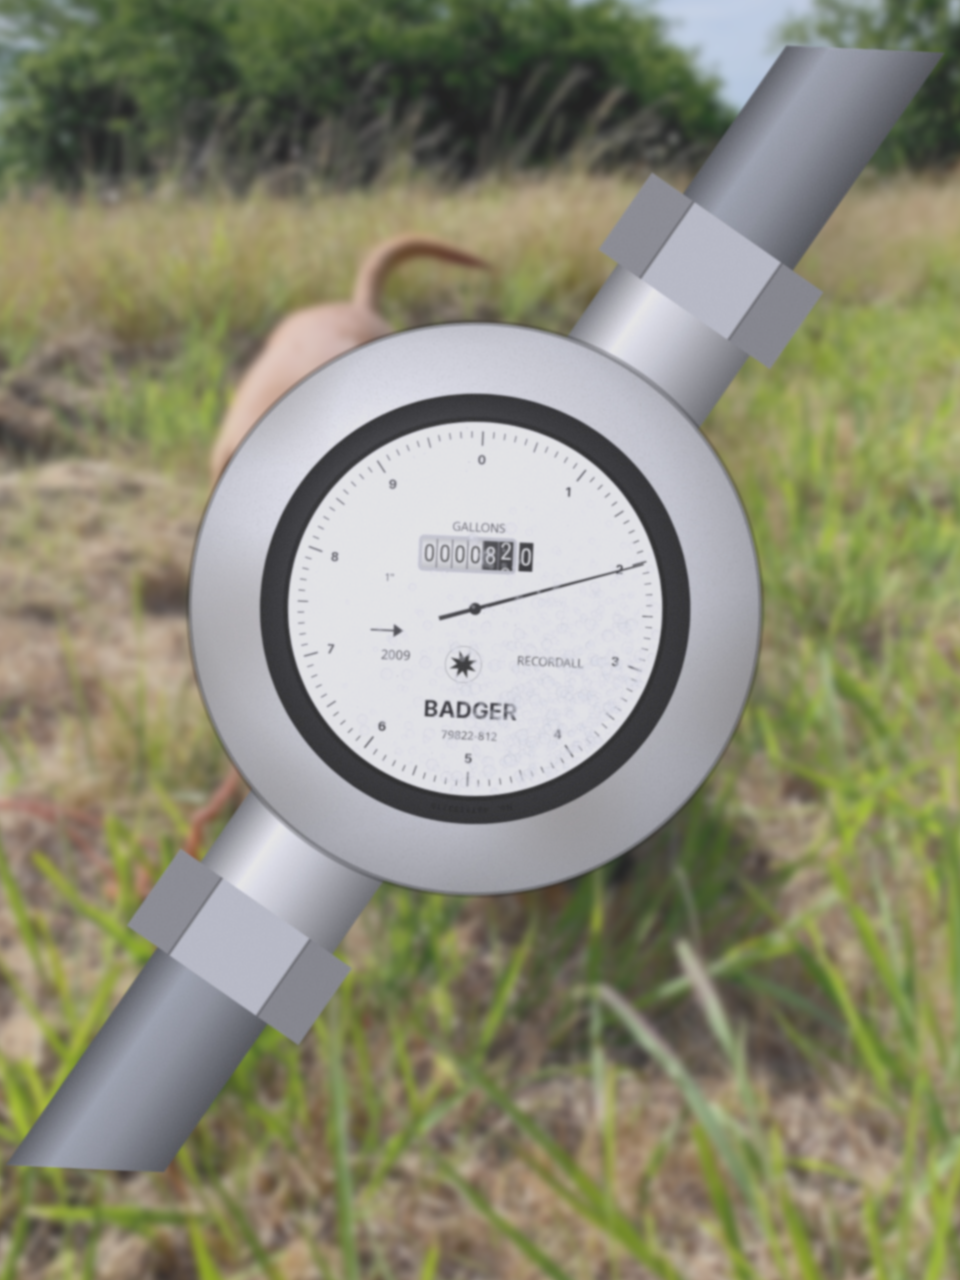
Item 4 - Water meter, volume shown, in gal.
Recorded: 822.0 gal
